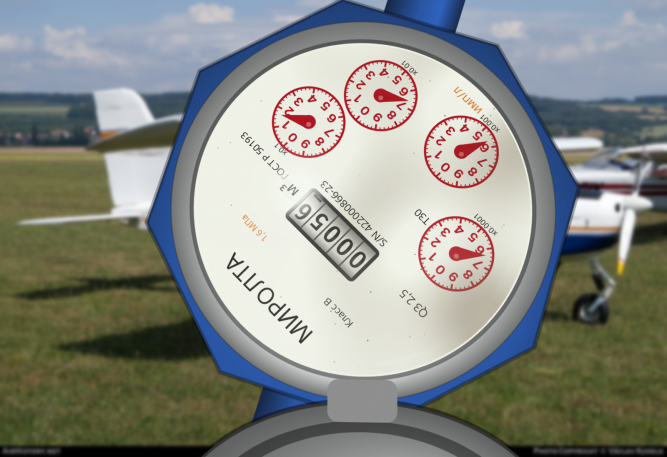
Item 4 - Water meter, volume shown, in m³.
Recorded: 56.1656 m³
